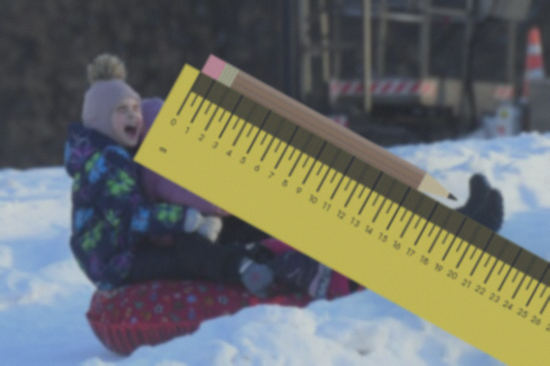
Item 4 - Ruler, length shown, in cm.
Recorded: 18 cm
